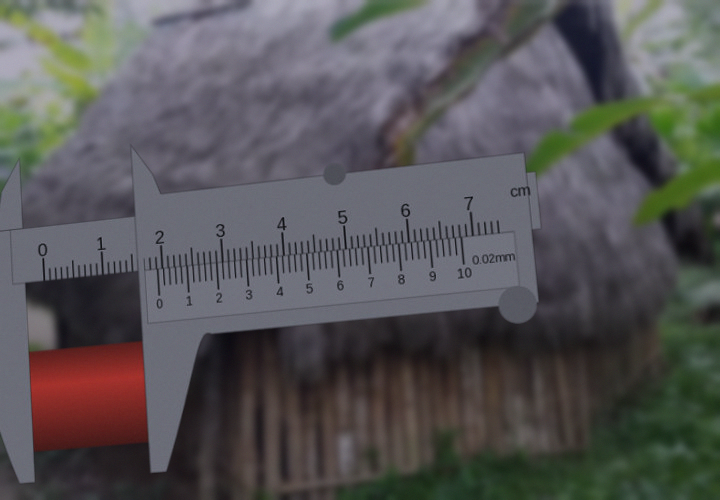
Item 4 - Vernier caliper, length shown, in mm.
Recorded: 19.2 mm
